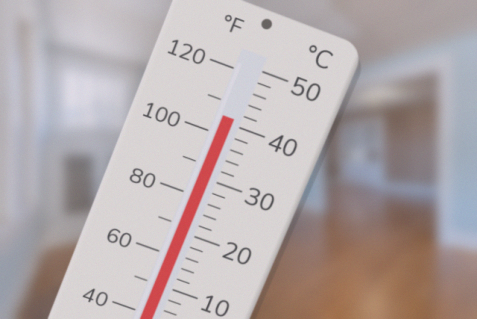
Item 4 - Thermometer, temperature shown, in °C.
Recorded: 41 °C
